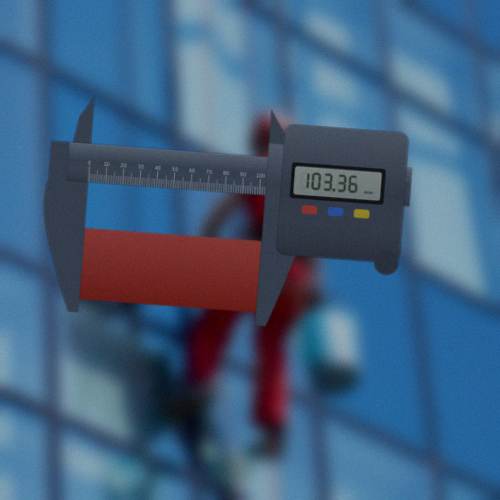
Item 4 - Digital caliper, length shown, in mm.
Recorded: 103.36 mm
